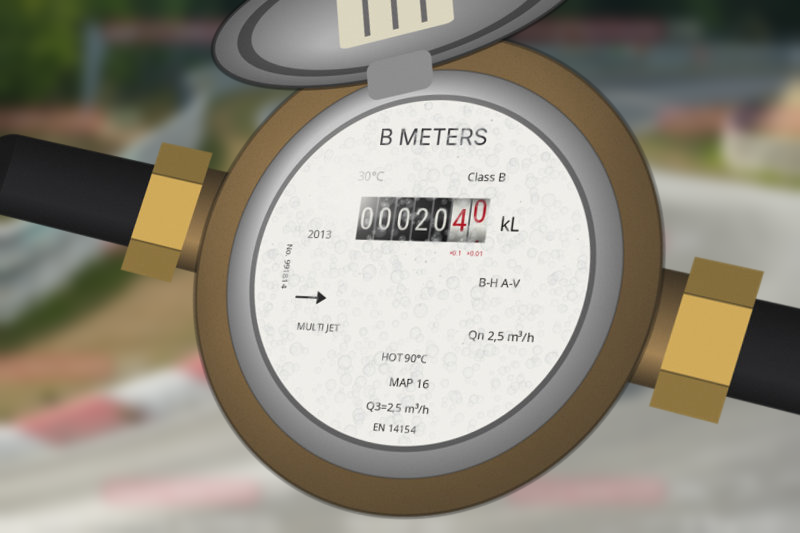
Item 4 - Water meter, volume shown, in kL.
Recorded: 20.40 kL
